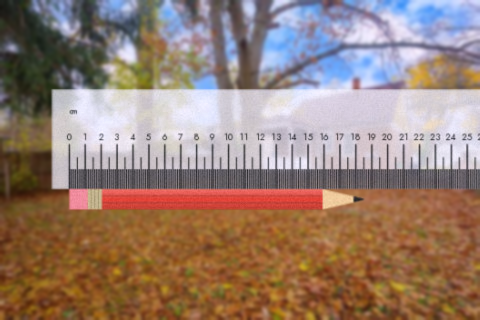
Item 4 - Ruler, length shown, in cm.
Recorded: 18.5 cm
